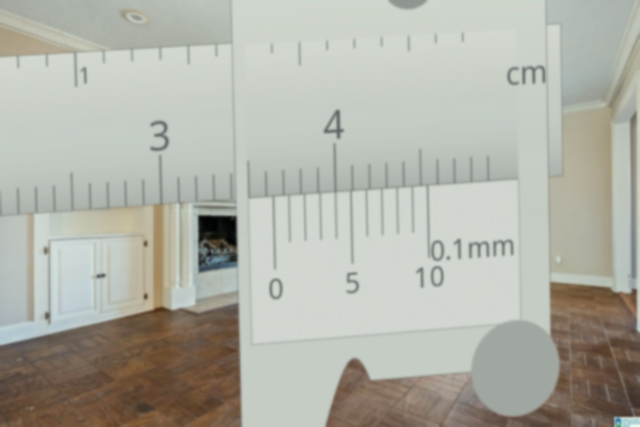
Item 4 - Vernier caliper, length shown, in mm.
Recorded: 36.4 mm
